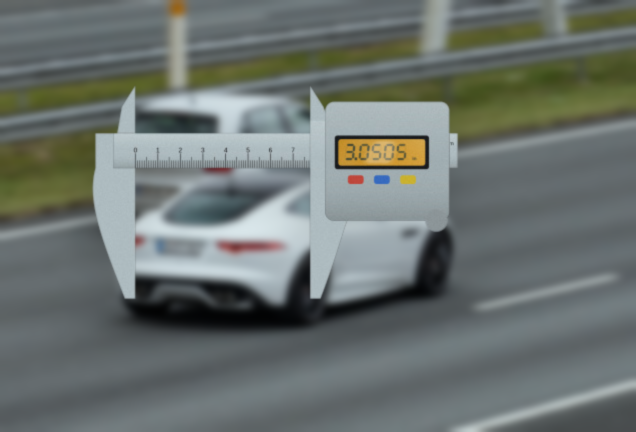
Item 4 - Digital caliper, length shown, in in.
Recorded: 3.0505 in
